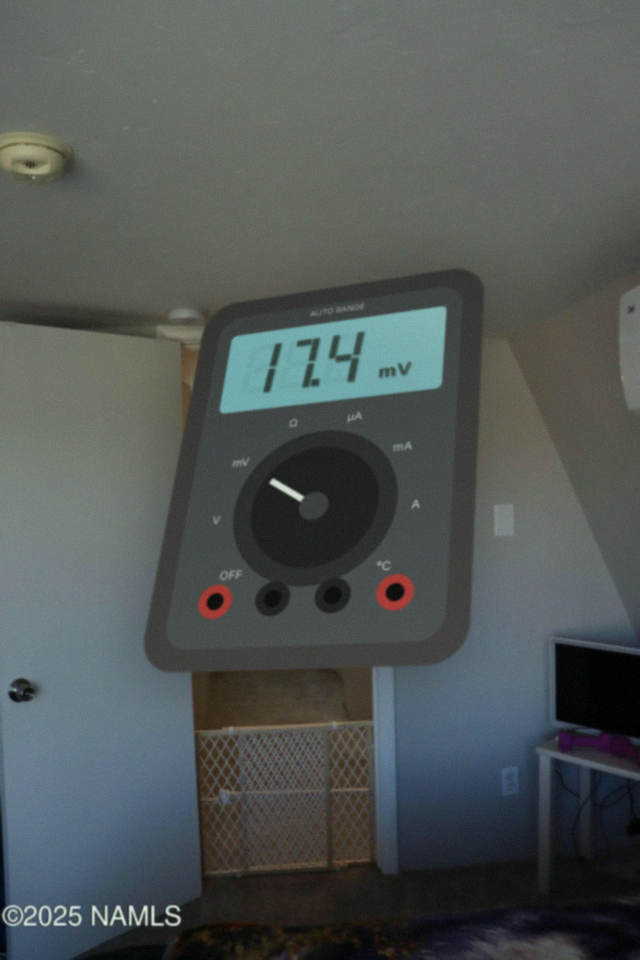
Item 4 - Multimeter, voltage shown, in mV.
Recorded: 17.4 mV
